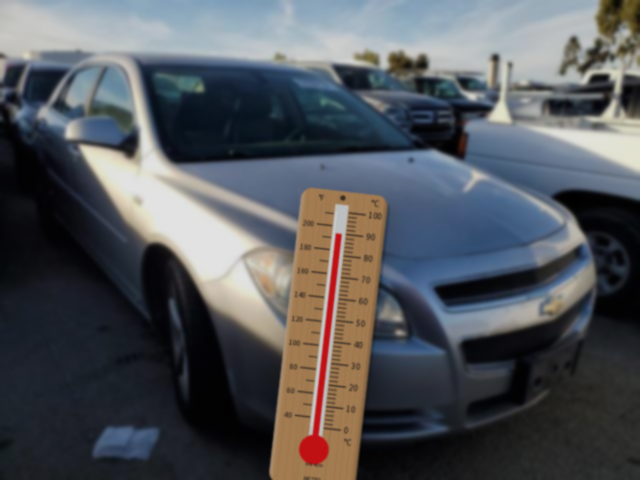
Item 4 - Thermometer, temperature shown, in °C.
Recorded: 90 °C
